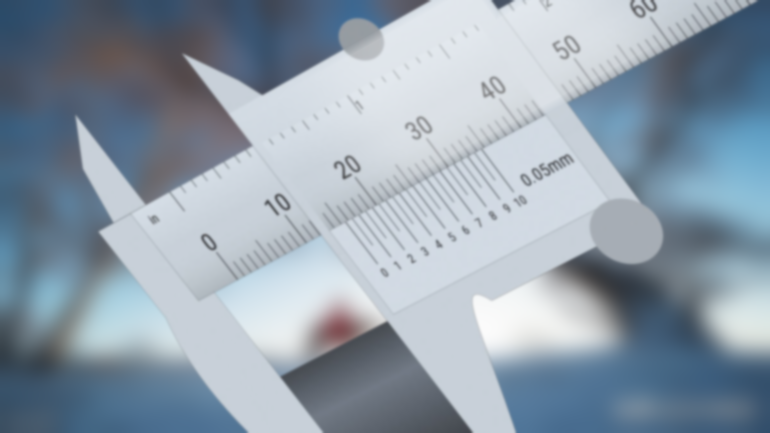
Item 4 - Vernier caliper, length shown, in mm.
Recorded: 15.6 mm
